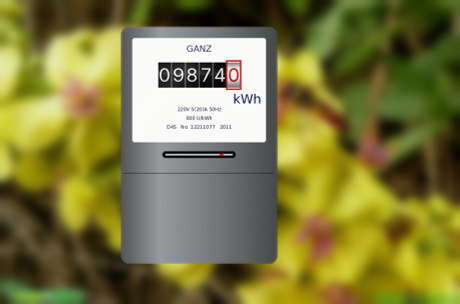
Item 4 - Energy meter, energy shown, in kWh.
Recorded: 9874.0 kWh
